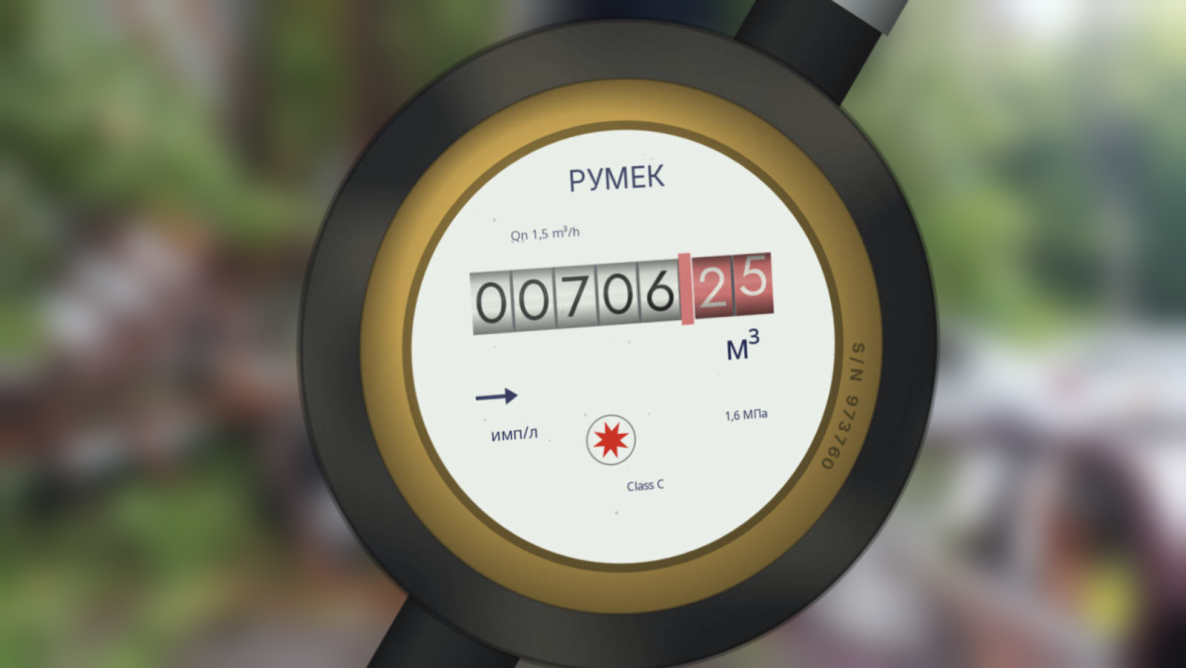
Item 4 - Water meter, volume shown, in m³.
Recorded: 706.25 m³
